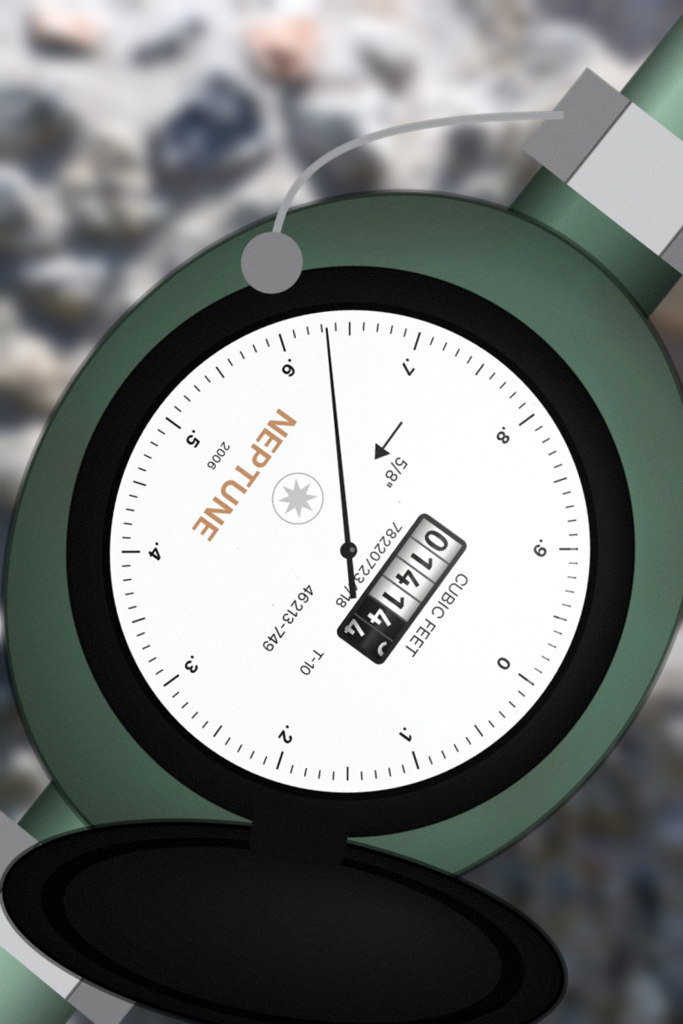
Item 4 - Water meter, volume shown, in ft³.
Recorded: 14143.63 ft³
